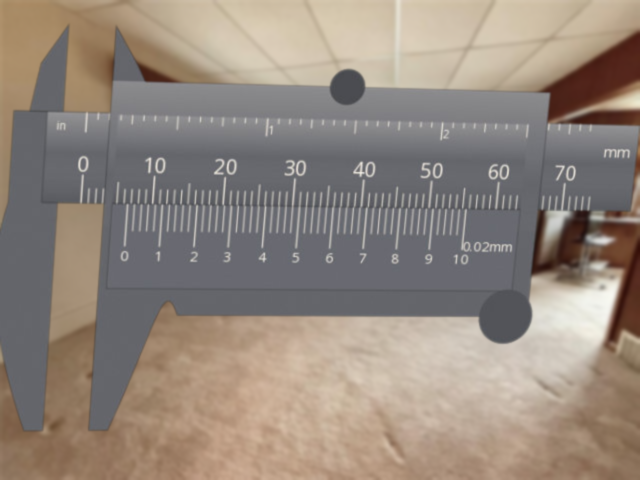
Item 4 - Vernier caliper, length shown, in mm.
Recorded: 6.5 mm
